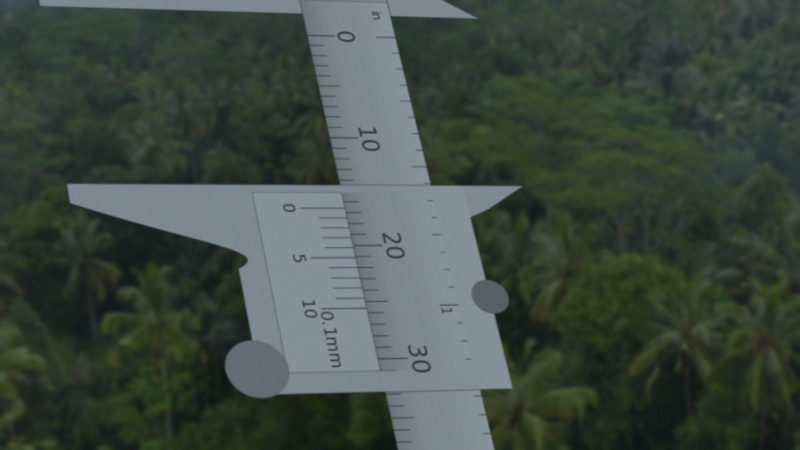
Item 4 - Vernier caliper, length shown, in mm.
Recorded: 16.6 mm
